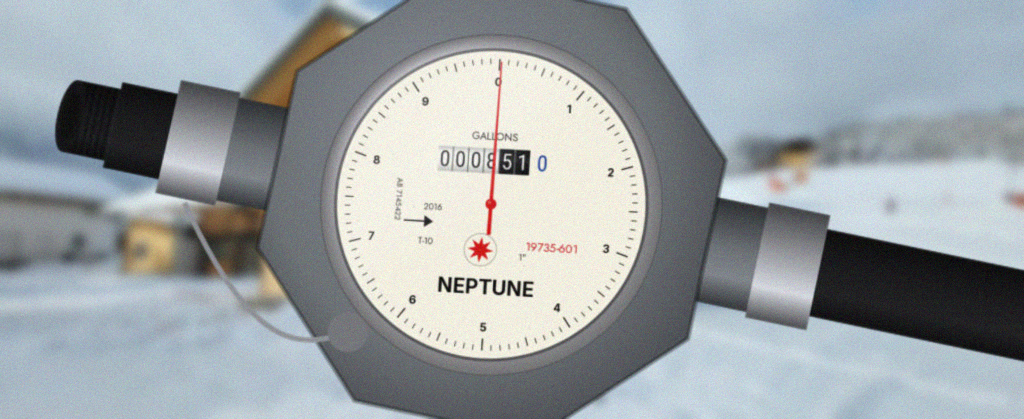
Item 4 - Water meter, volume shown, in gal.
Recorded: 8510.0 gal
